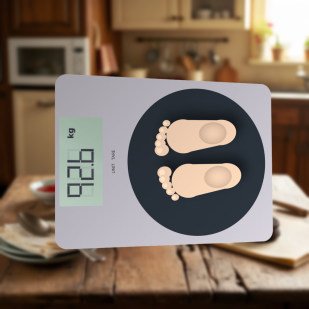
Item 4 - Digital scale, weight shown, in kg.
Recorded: 92.6 kg
